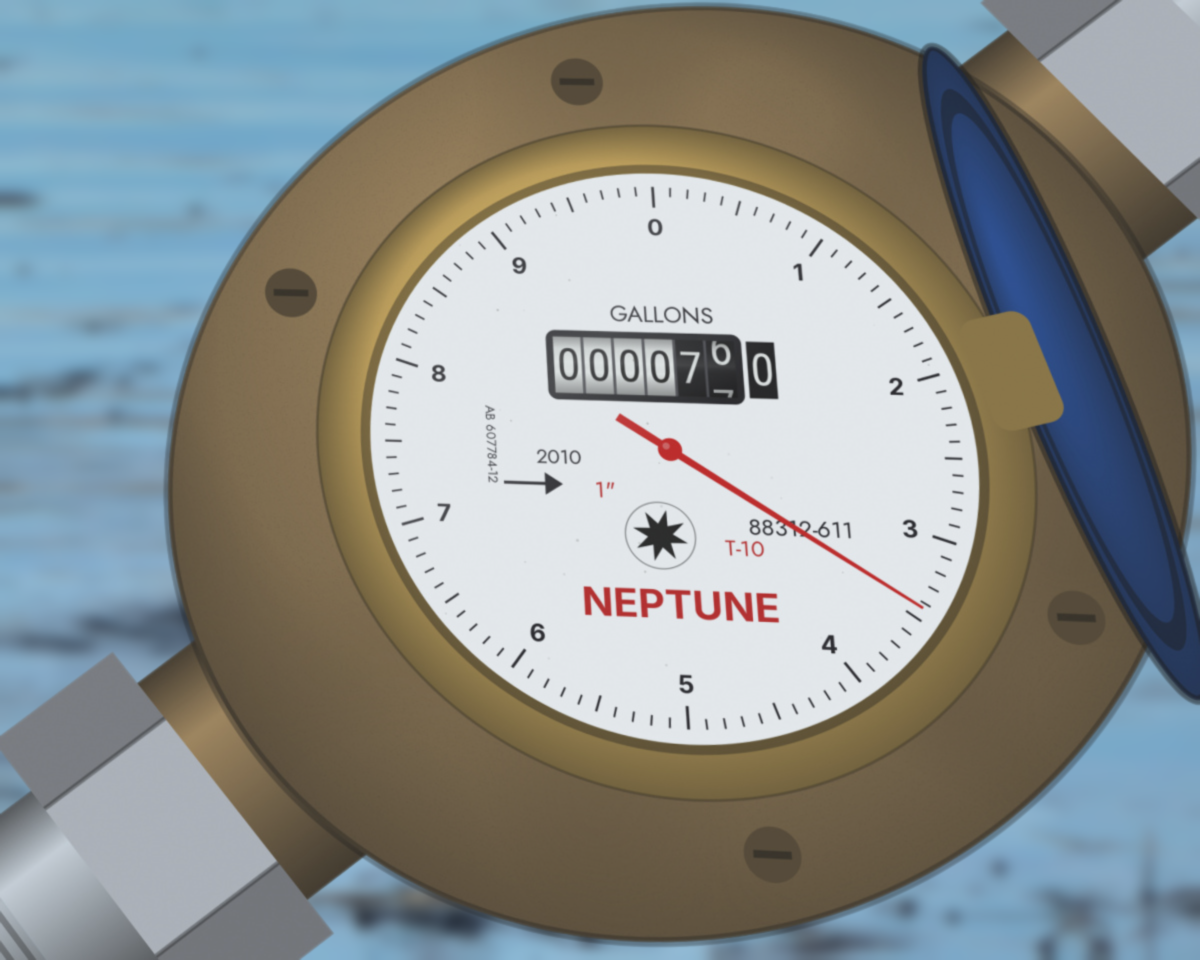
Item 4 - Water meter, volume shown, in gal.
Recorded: 763.4 gal
